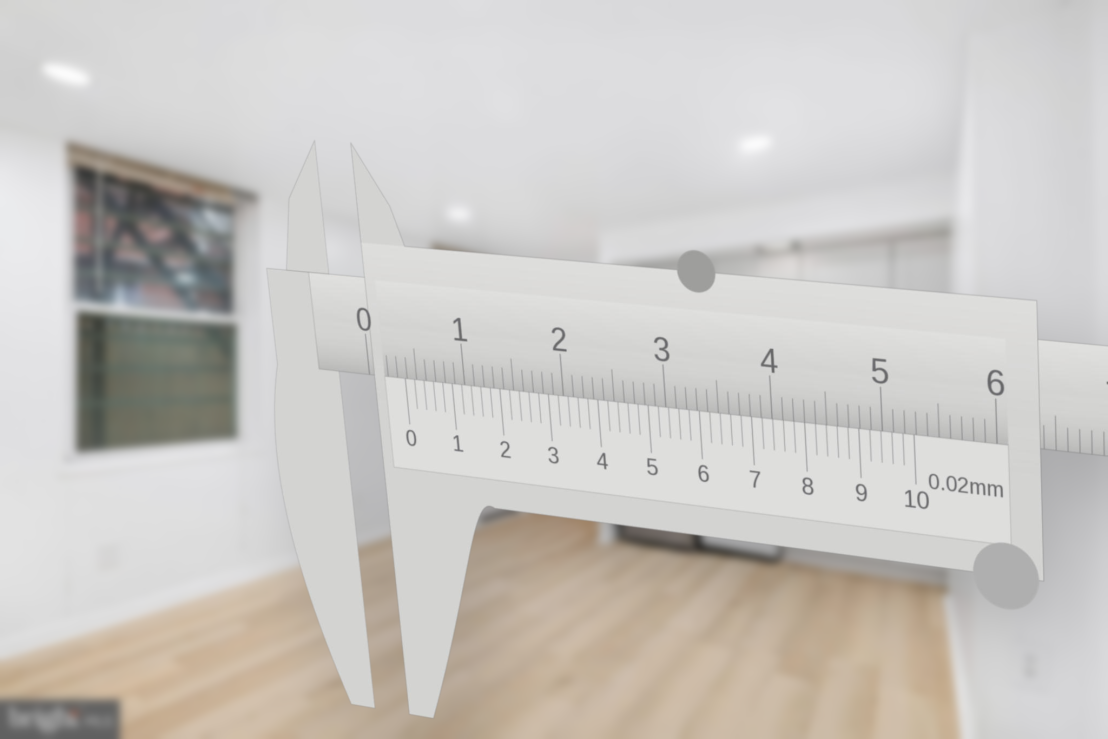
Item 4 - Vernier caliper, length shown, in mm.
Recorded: 3.8 mm
